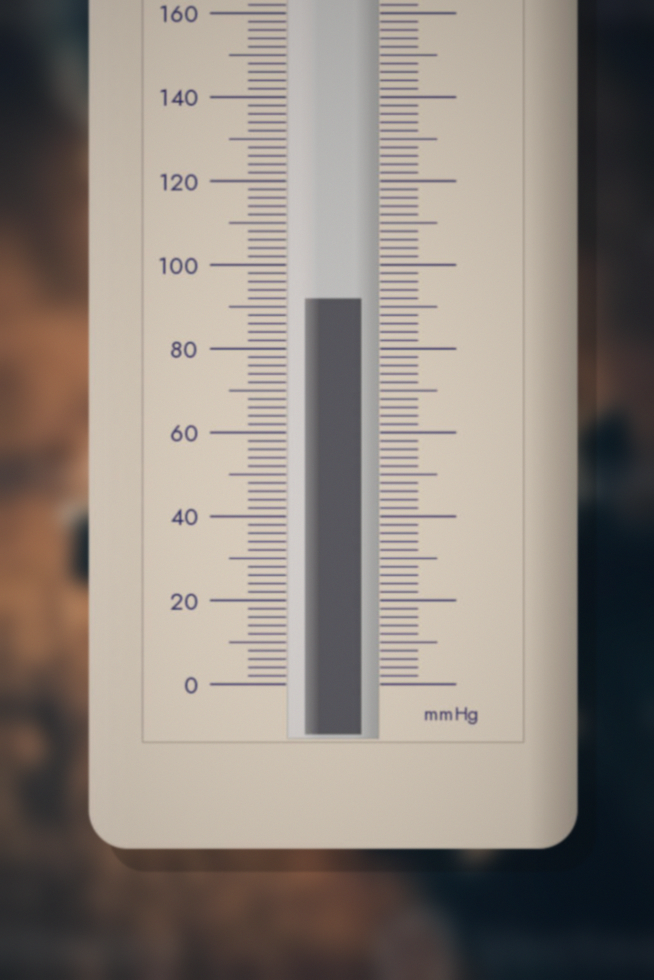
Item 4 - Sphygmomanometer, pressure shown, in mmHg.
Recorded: 92 mmHg
